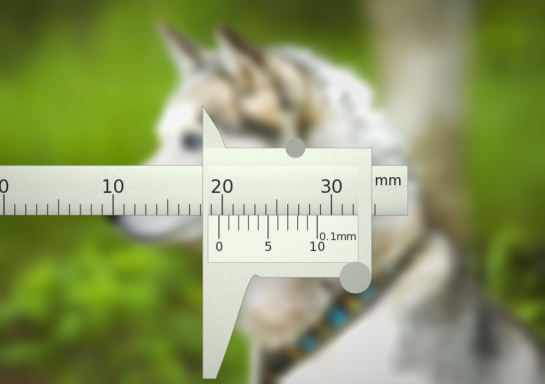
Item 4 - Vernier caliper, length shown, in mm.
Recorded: 19.7 mm
